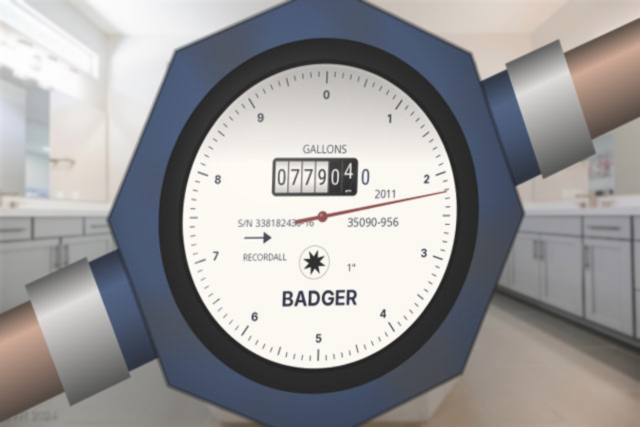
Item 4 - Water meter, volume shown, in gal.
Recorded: 779042.2 gal
